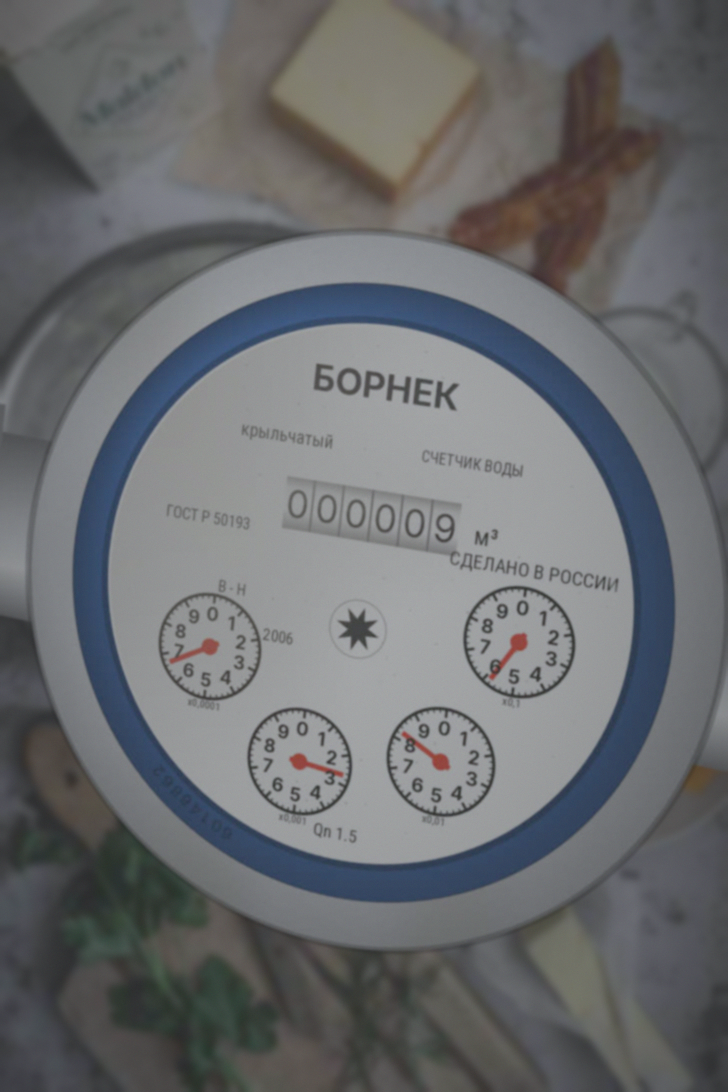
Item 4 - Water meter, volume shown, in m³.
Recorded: 9.5826 m³
